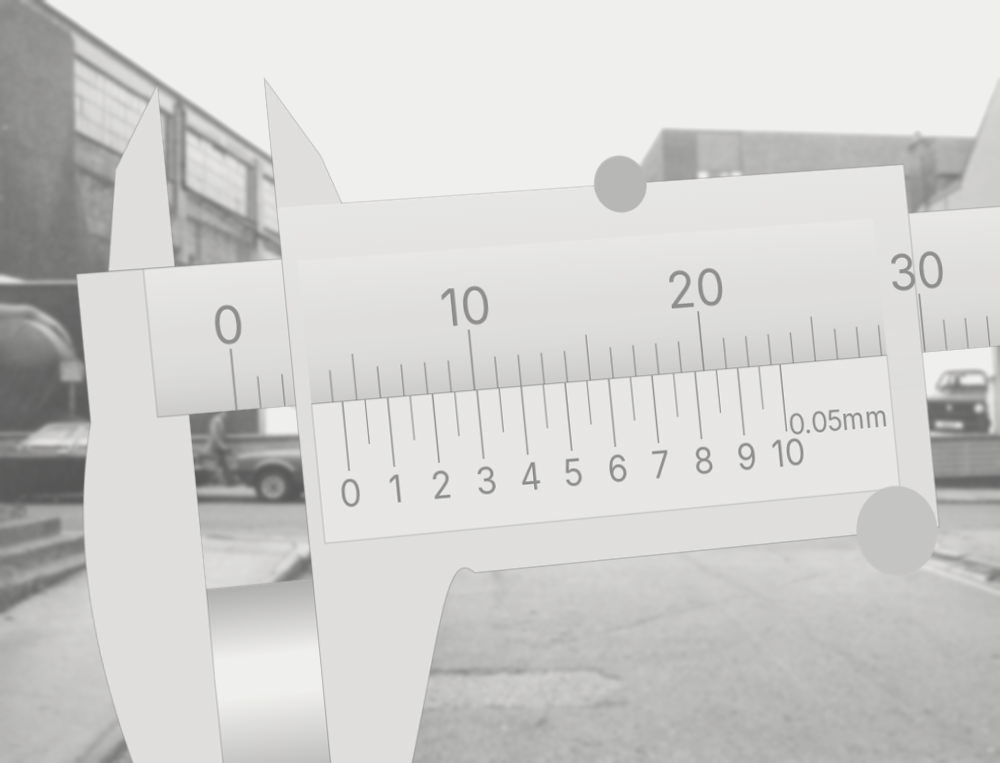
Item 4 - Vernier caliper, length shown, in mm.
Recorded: 4.4 mm
